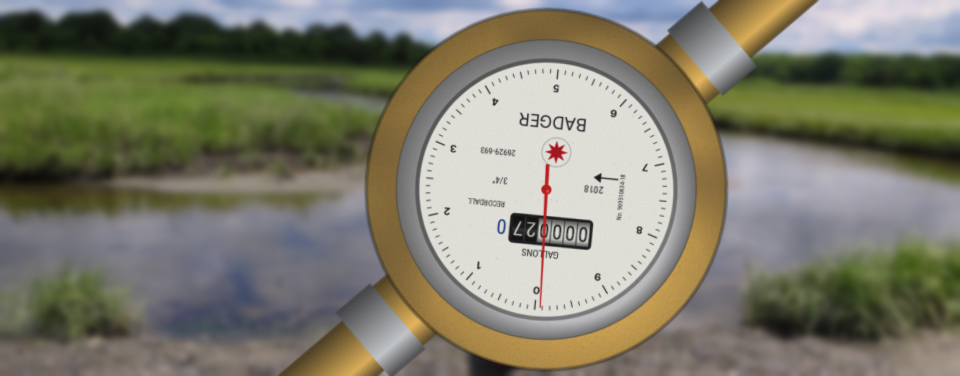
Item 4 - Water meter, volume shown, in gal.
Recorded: 269.9 gal
